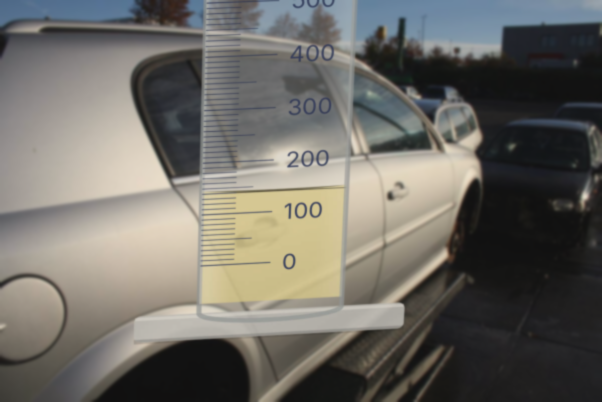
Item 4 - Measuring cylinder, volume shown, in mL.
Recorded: 140 mL
